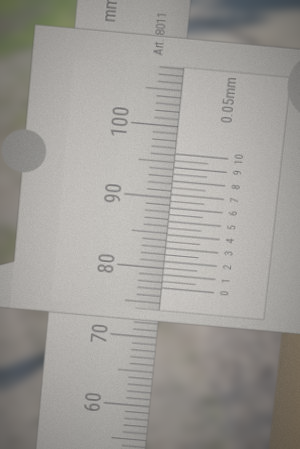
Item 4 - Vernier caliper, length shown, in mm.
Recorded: 77.2 mm
